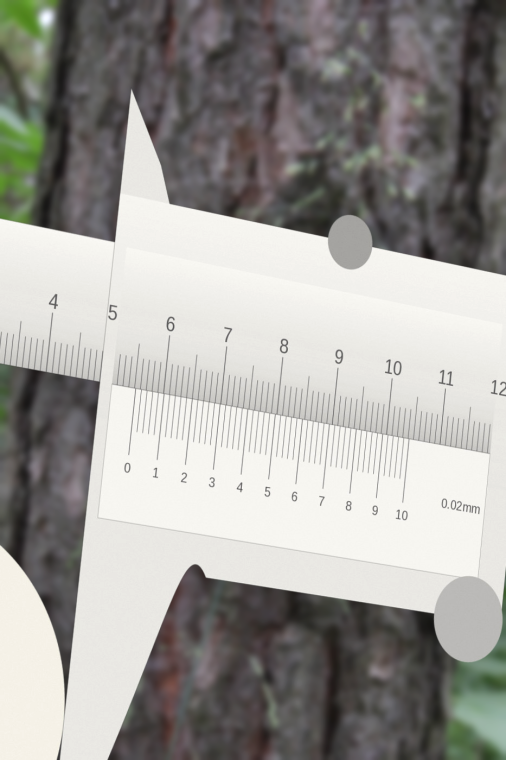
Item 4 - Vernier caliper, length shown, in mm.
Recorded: 55.2 mm
